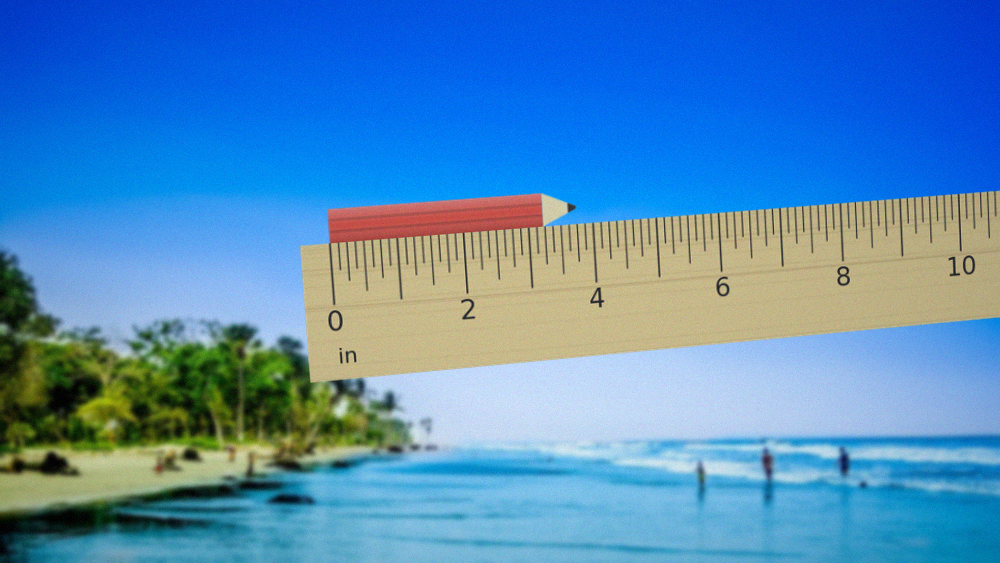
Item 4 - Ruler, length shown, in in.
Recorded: 3.75 in
